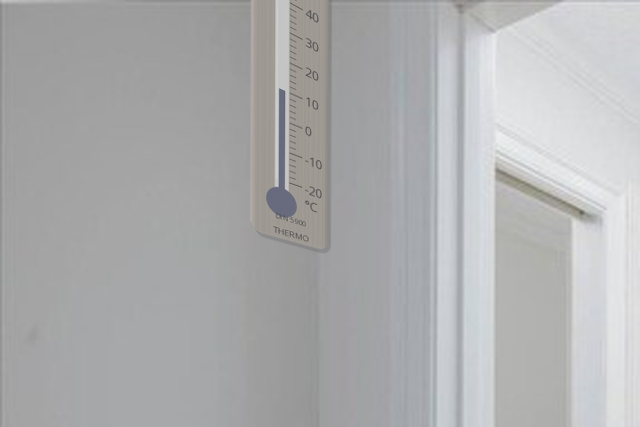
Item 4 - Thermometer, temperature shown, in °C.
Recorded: 10 °C
